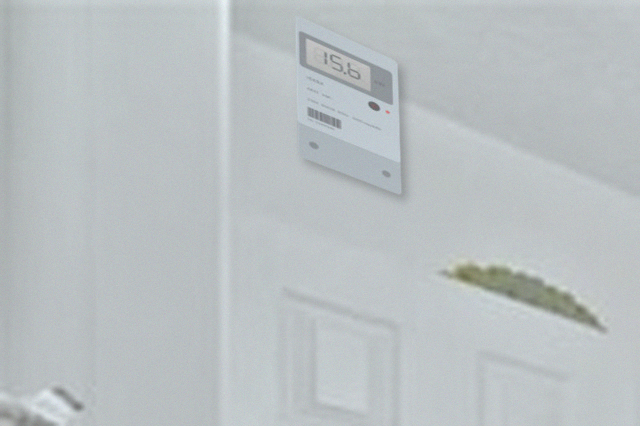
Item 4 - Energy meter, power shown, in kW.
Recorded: 15.6 kW
